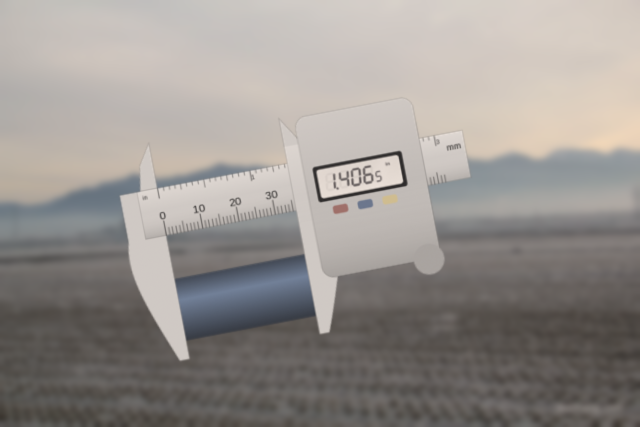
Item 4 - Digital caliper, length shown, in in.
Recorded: 1.4065 in
